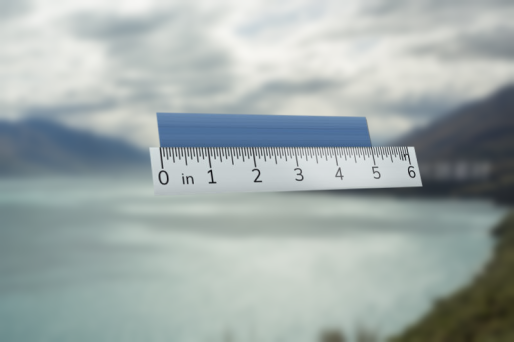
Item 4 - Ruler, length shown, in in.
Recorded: 5 in
